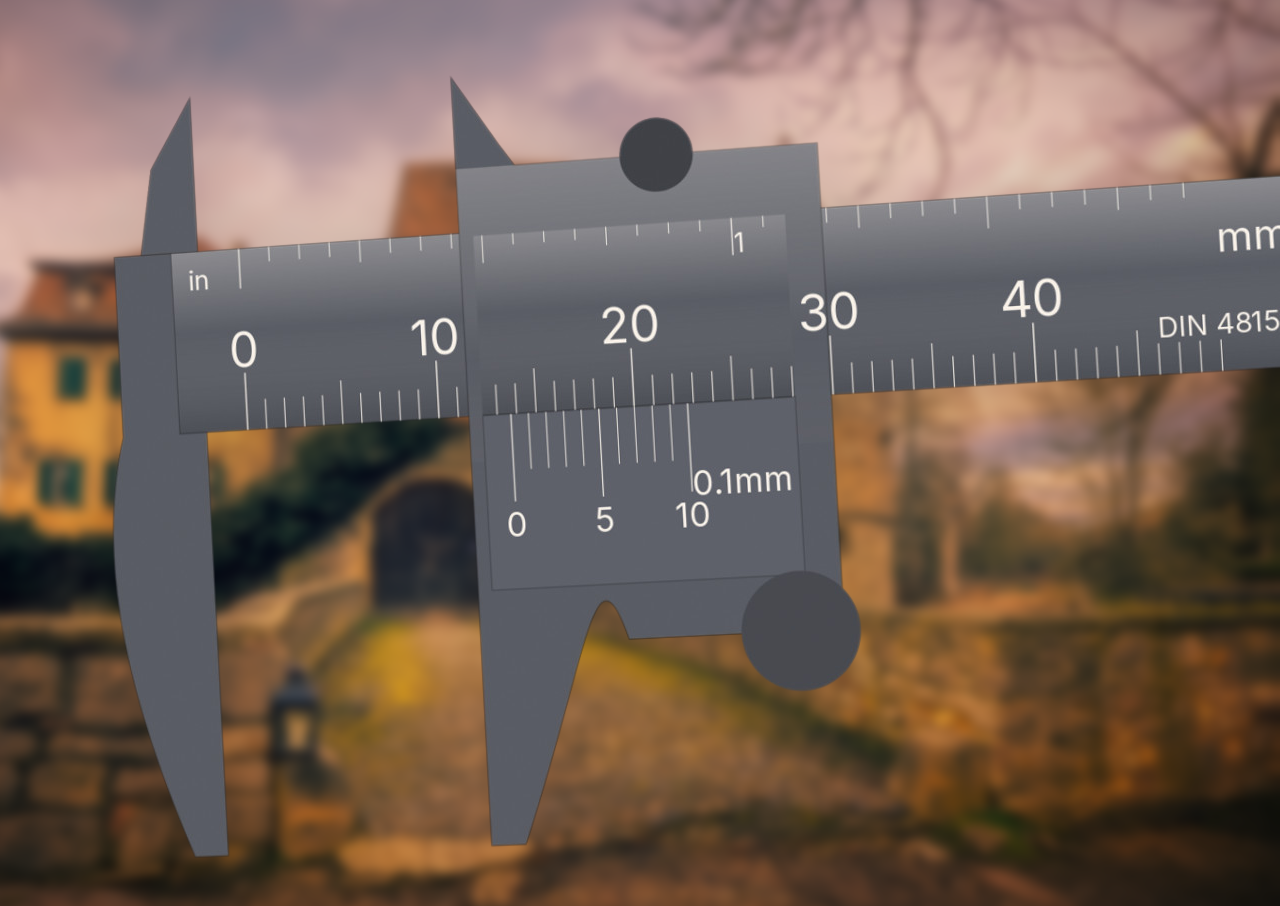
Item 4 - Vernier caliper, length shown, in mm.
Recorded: 13.7 mm
